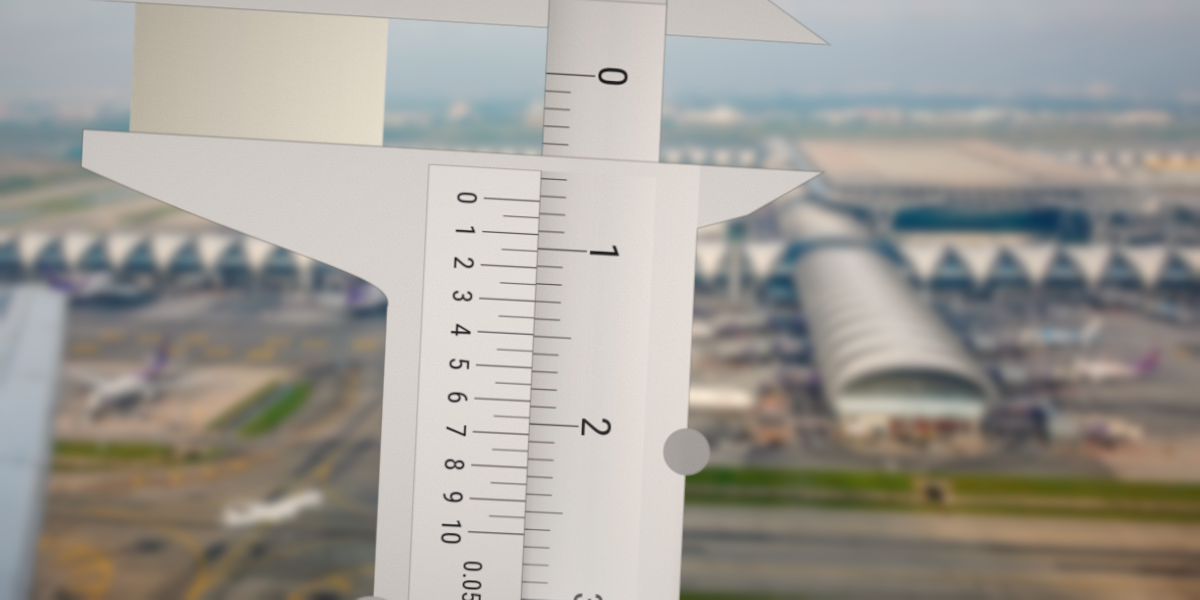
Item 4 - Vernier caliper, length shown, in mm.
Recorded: 7.3 mm
